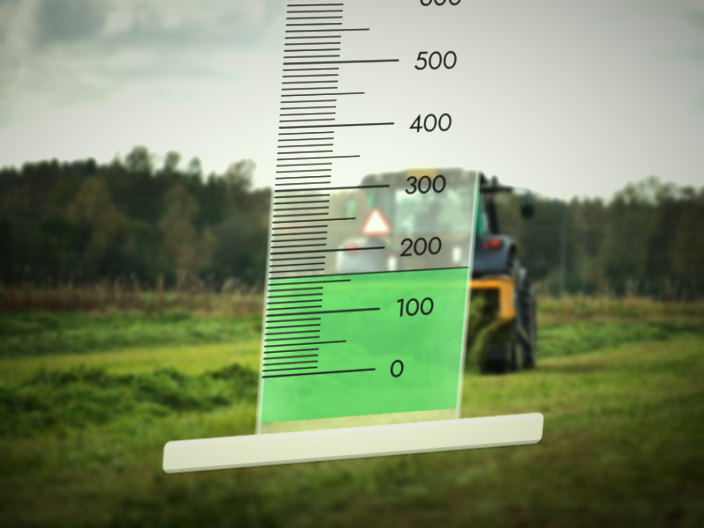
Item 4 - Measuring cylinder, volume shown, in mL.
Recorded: 160 mL
